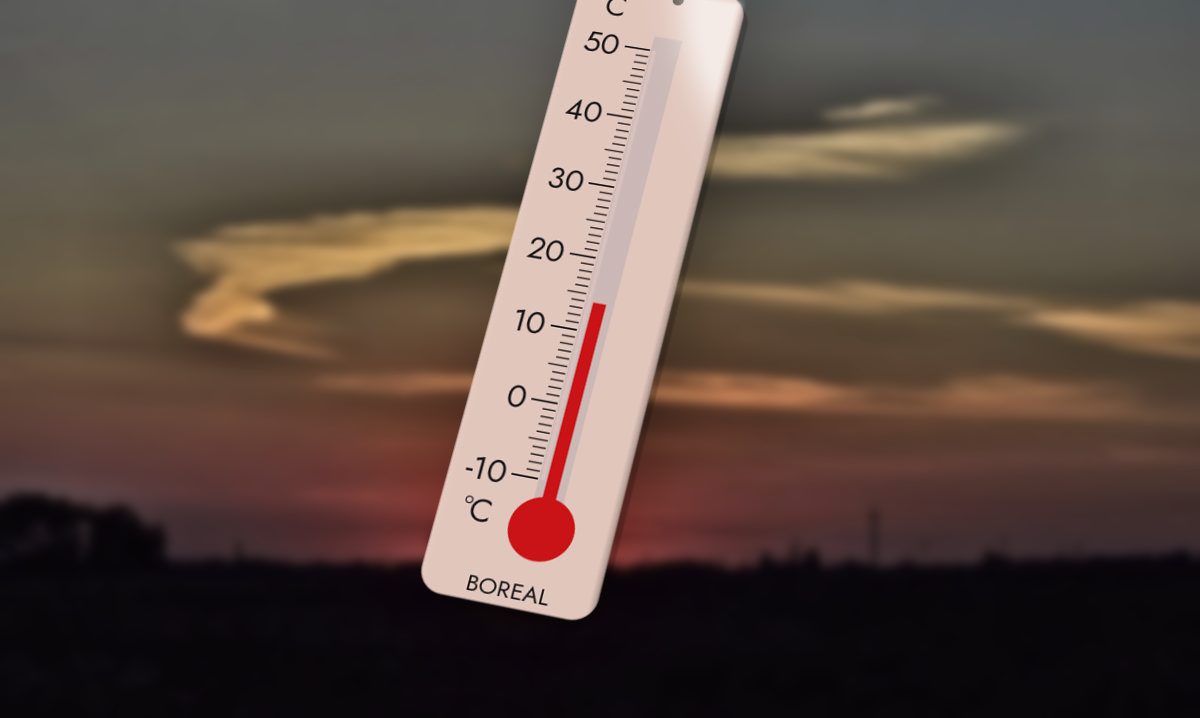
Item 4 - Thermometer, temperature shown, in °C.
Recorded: 14 °C
